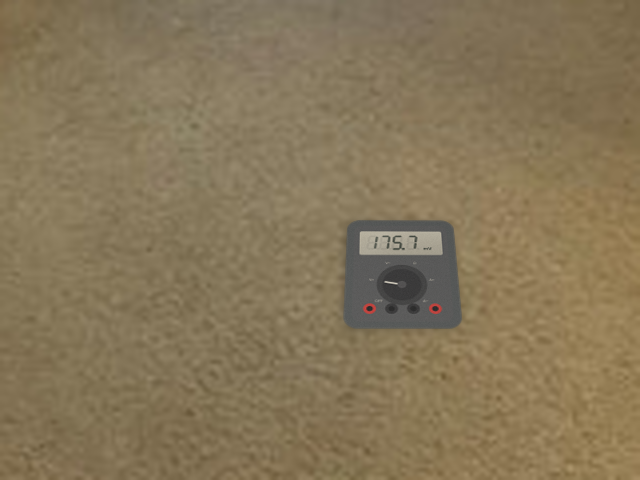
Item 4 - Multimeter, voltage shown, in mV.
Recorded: 175.7 mV
